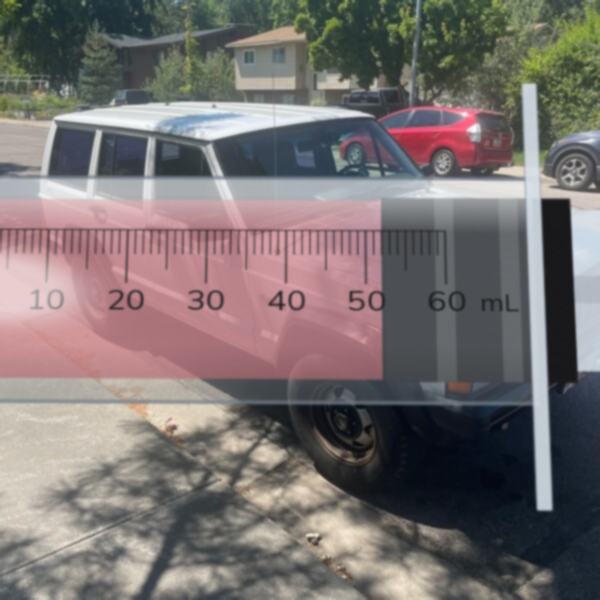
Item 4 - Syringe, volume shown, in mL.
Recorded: 52 mL
